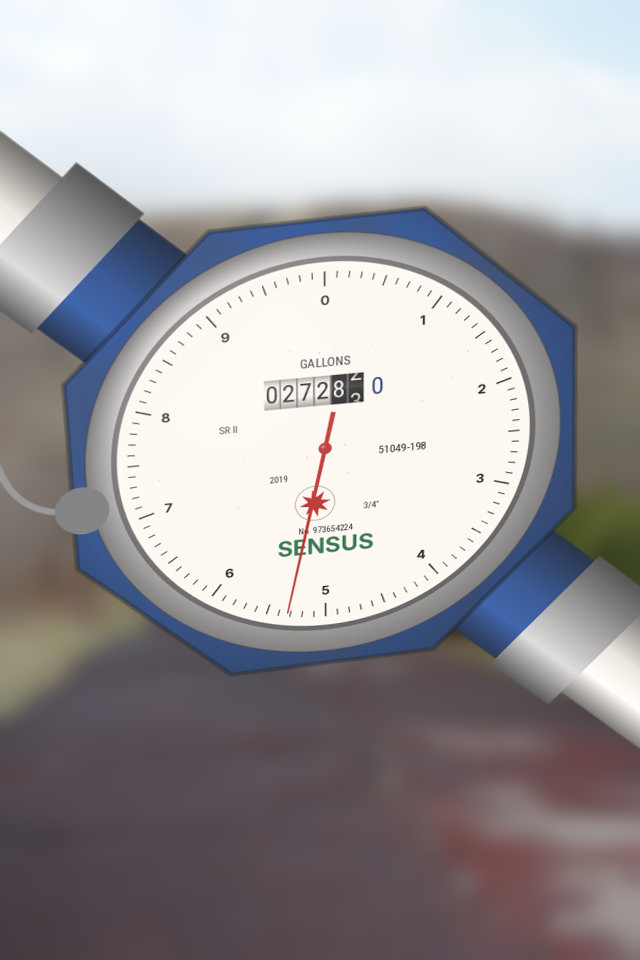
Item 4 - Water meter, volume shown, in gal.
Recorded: 272825.3 gal
